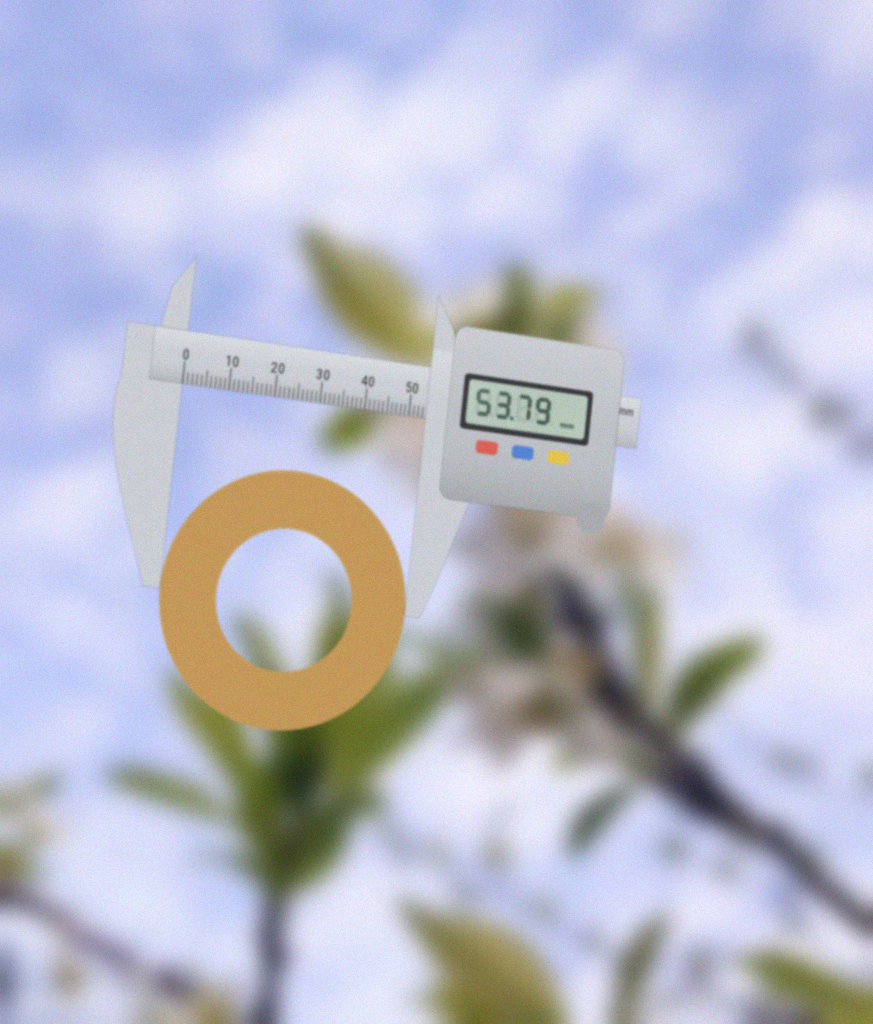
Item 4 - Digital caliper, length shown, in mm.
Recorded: 53.79 mm
